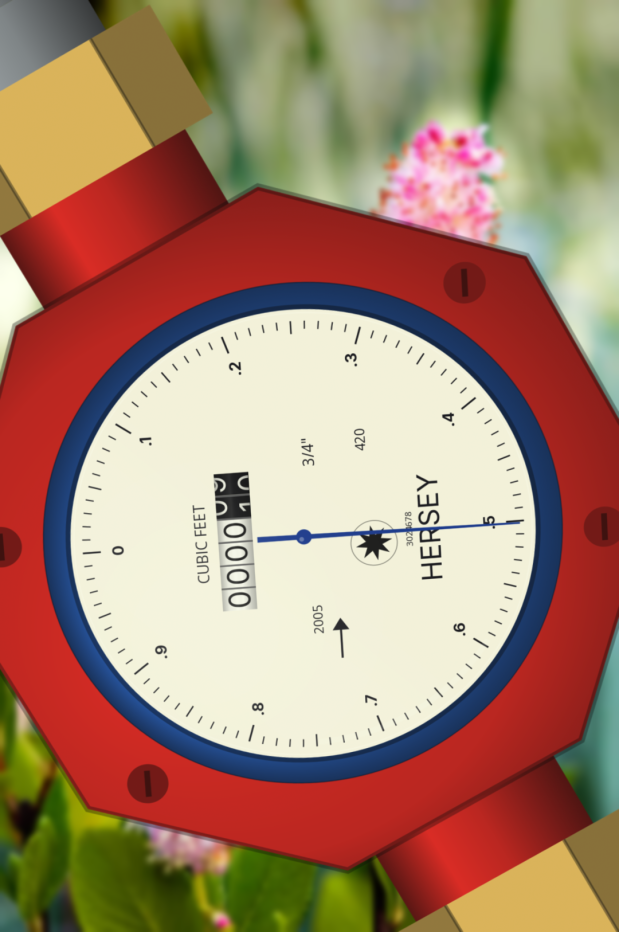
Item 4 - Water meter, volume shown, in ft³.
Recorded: 9.50 ft³
